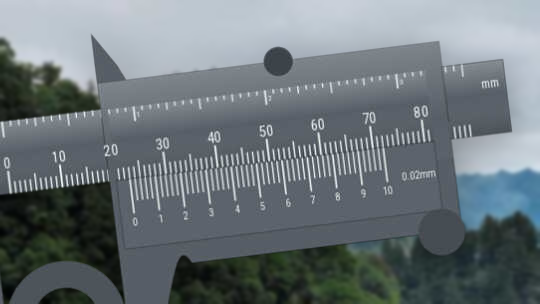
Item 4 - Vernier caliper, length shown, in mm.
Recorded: 23.0 mm
